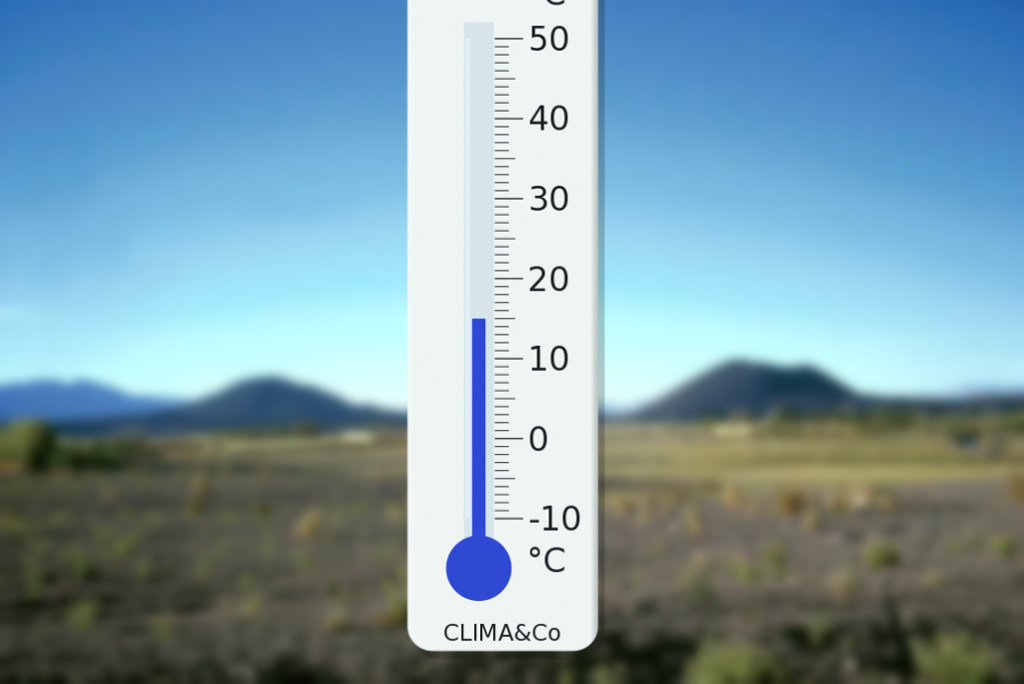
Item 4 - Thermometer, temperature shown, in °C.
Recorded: 15 °C
